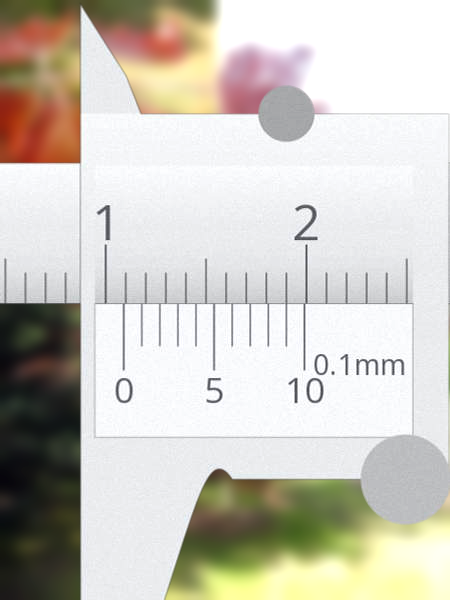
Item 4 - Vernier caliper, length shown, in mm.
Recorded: 10.9 mm
